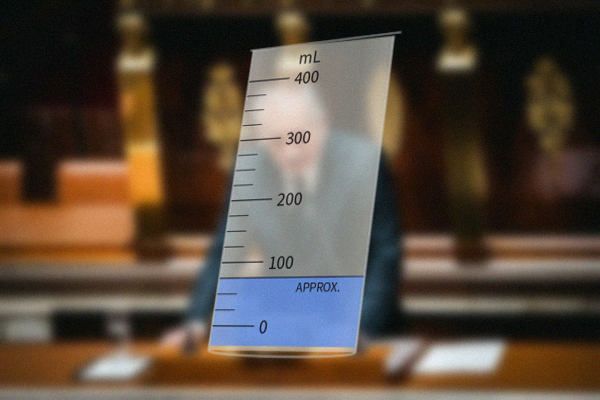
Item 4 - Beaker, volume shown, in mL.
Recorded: 75 mL
